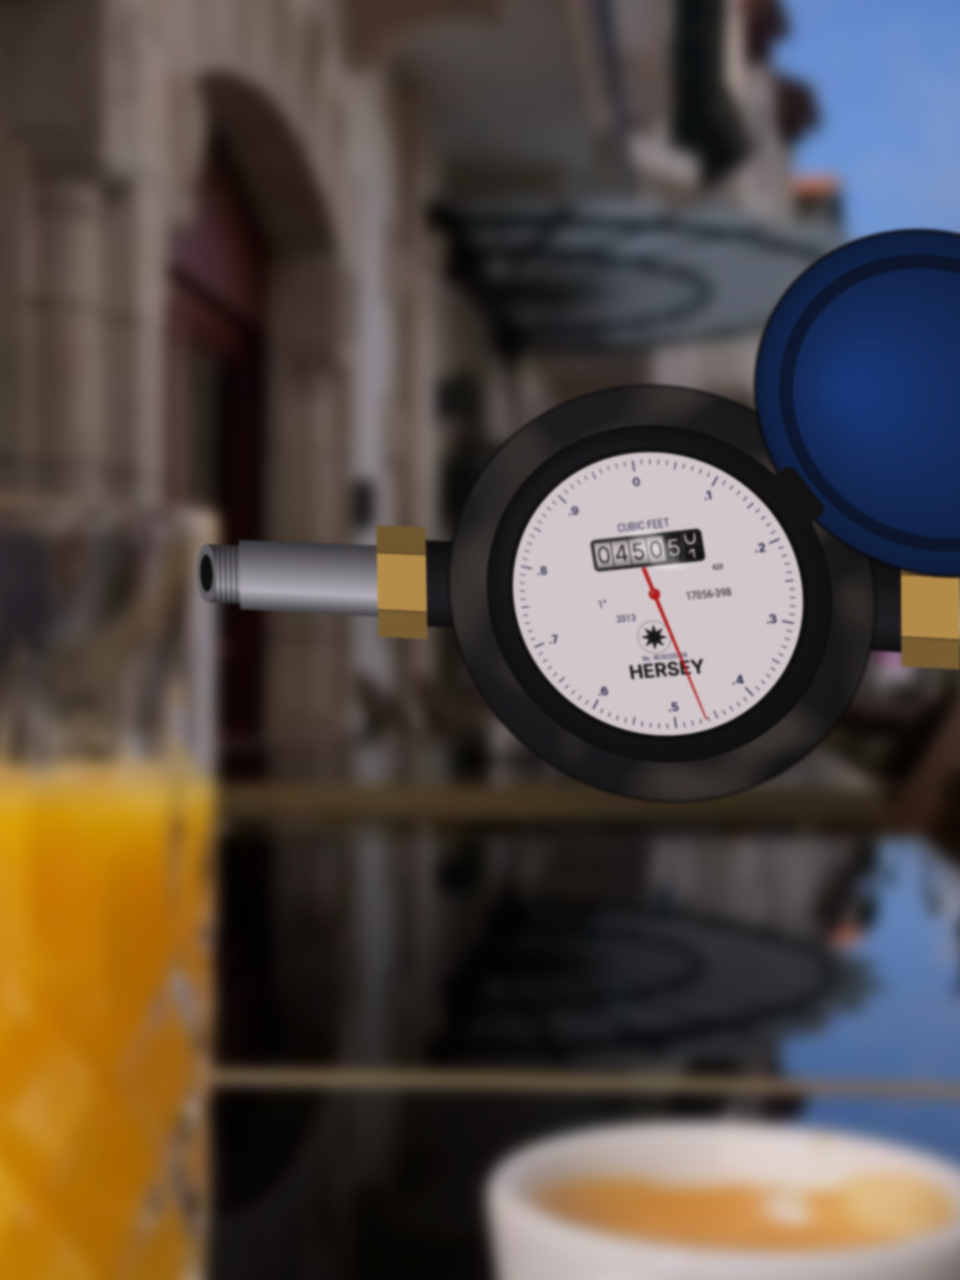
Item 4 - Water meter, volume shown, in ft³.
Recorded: 45050.46 ft³
